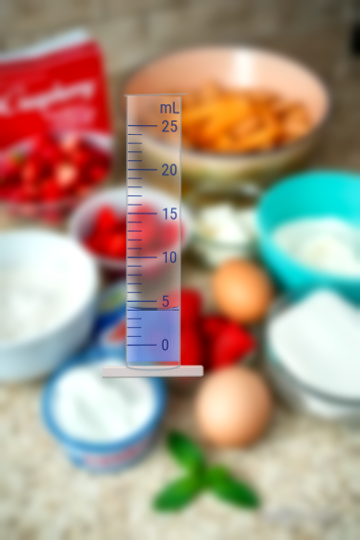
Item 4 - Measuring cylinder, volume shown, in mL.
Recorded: 4 mL
